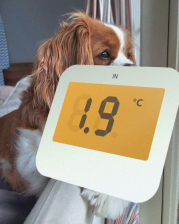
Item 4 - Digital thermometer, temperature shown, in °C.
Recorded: 1.9 °C
